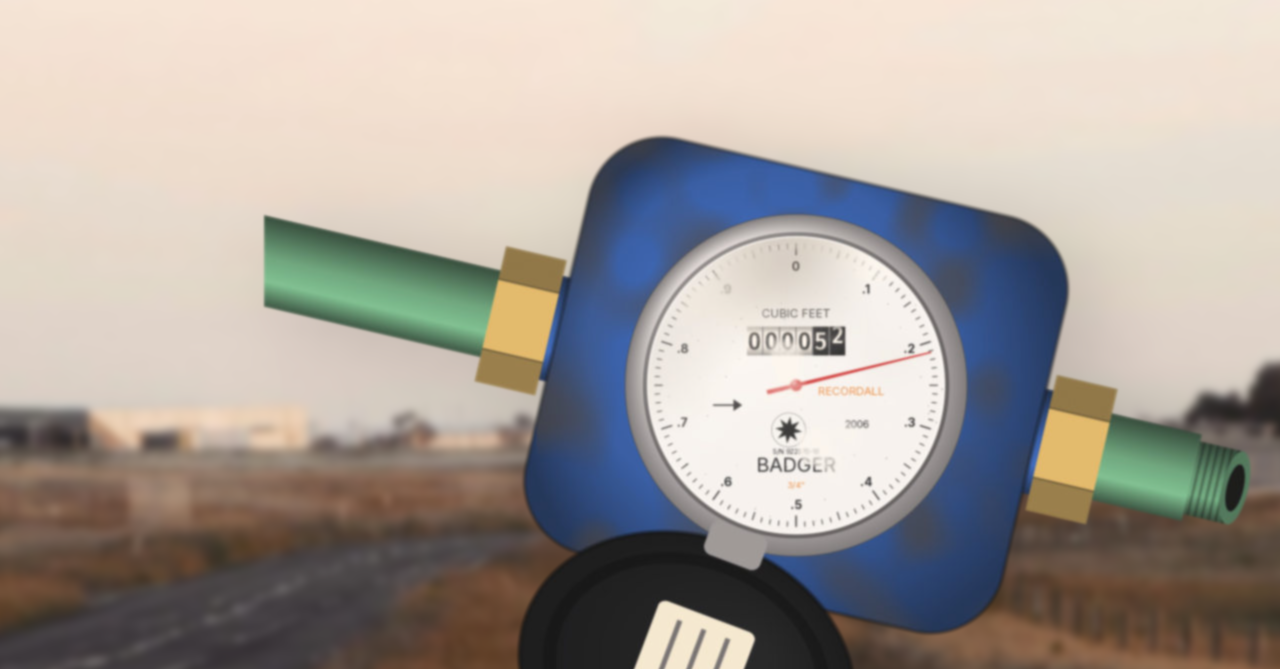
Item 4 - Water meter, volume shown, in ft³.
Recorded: 52.21 ft³
